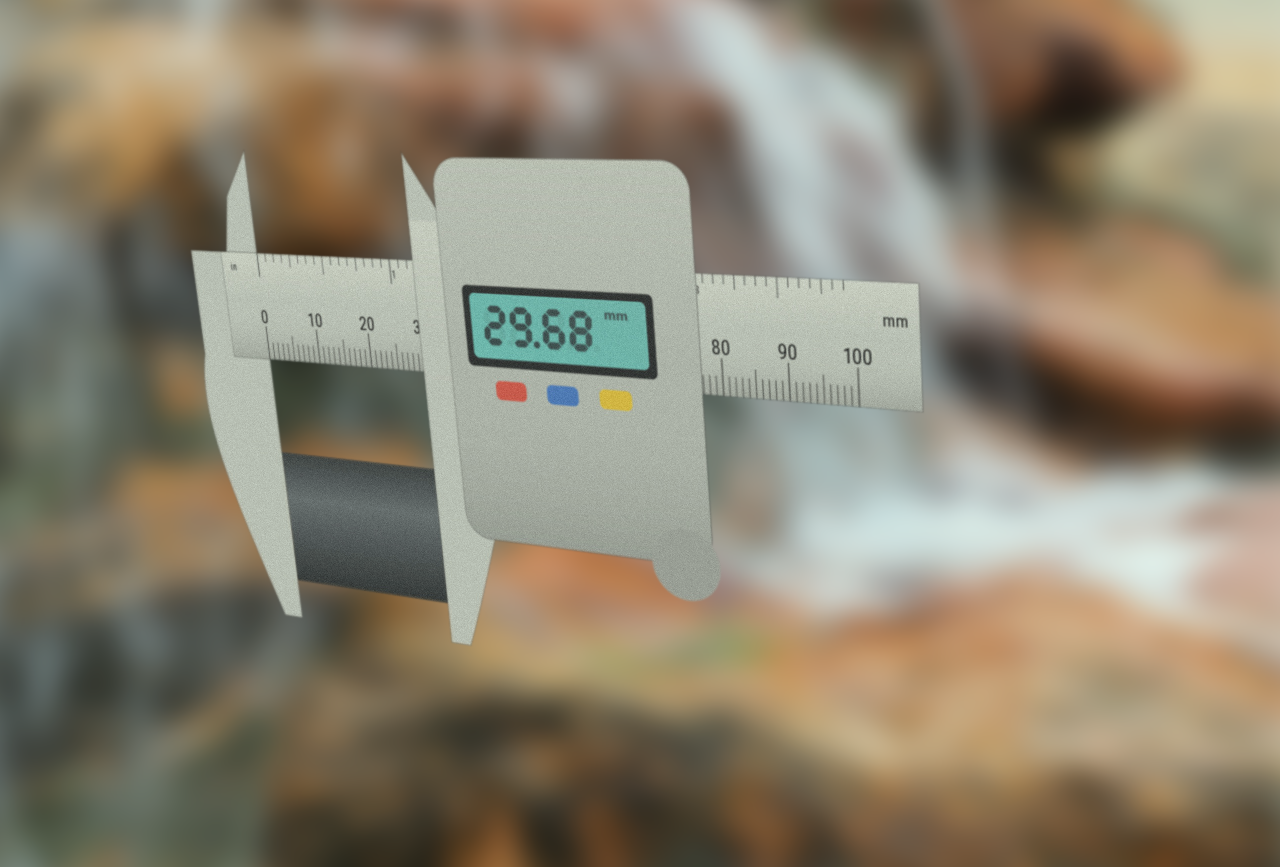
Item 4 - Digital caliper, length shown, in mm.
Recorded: 29.68 mm
